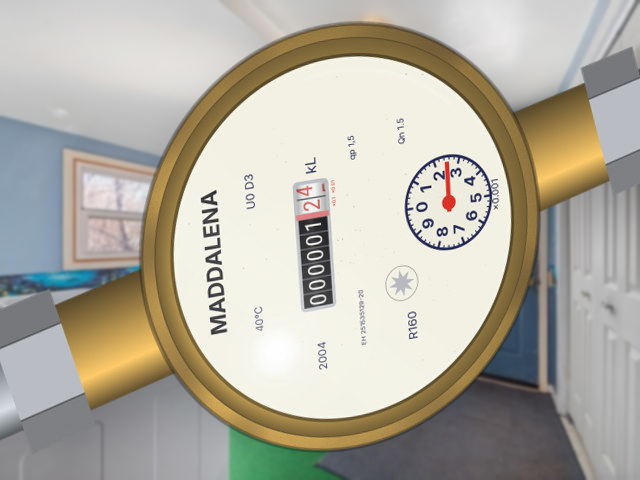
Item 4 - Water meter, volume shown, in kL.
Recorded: 1.242 kL
